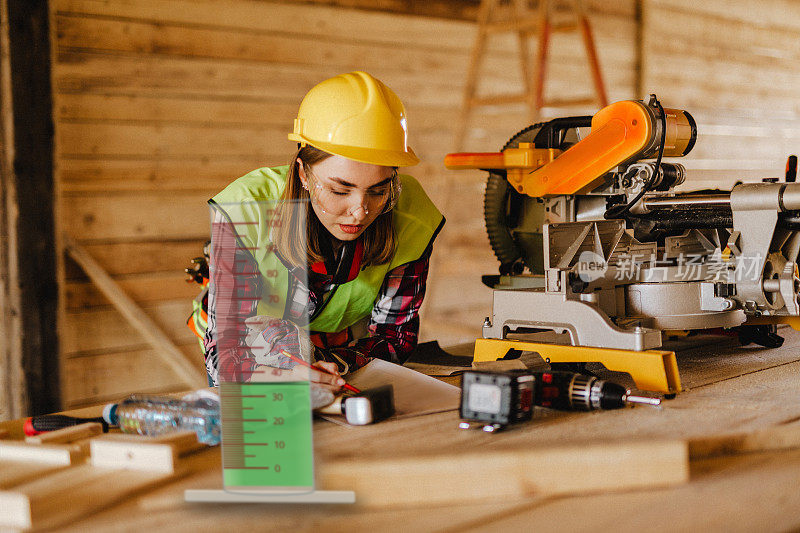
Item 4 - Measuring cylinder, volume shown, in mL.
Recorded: 35 mL
